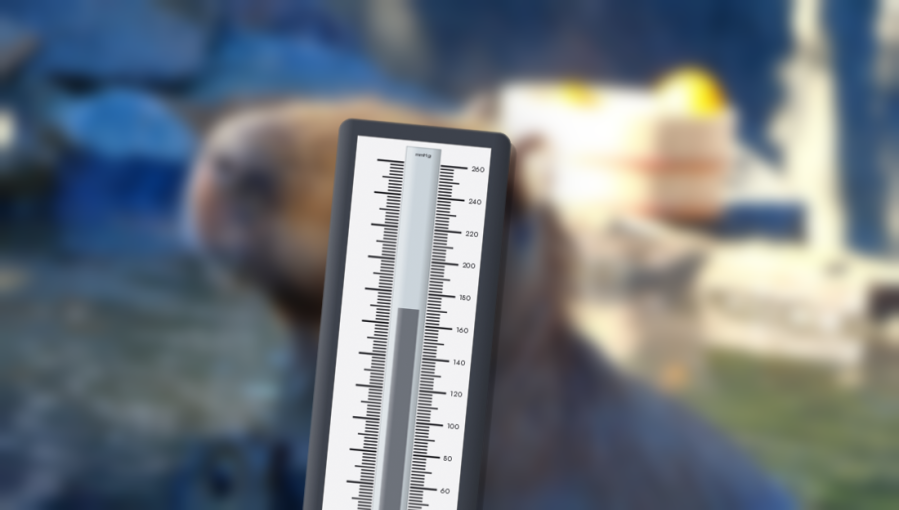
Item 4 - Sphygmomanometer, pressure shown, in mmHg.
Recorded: 170 mmHg
